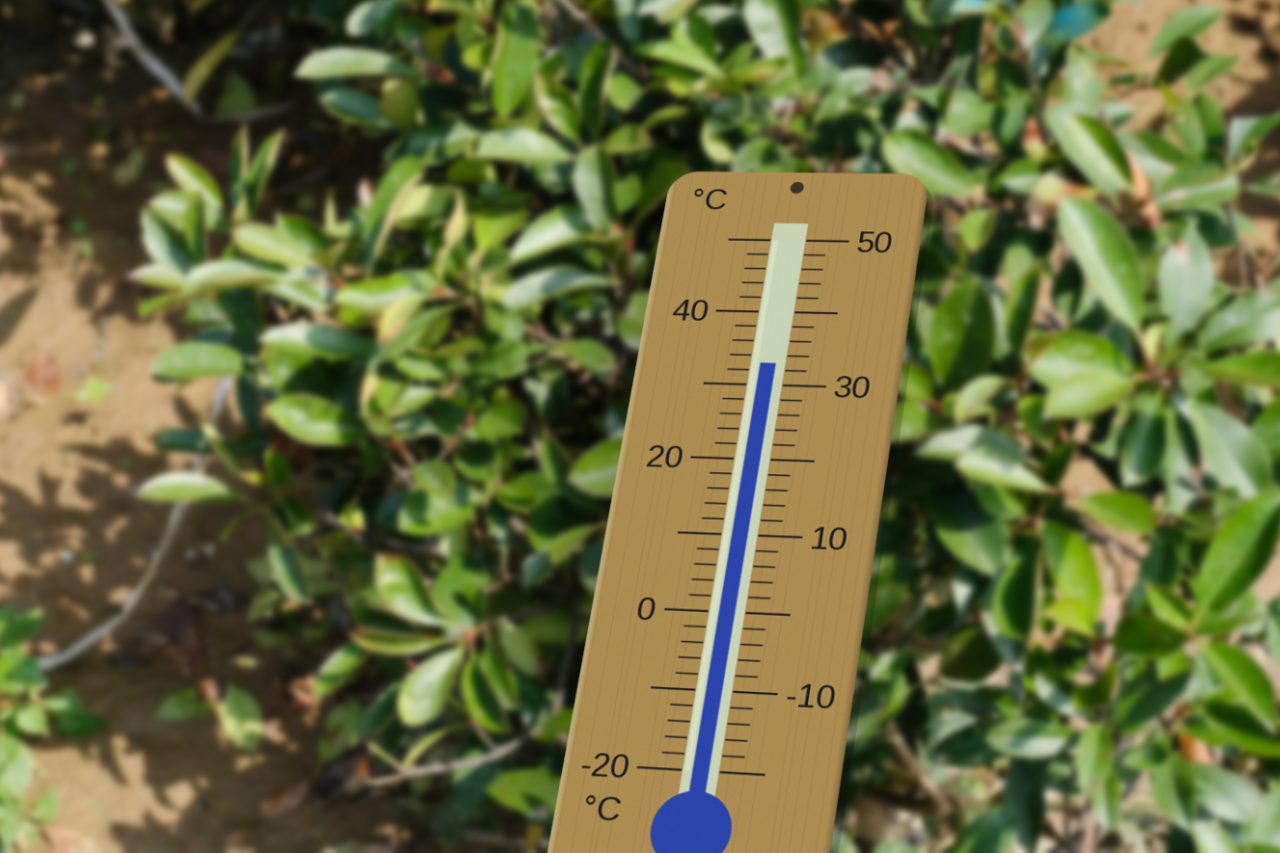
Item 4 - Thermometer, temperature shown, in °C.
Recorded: 33 °C
